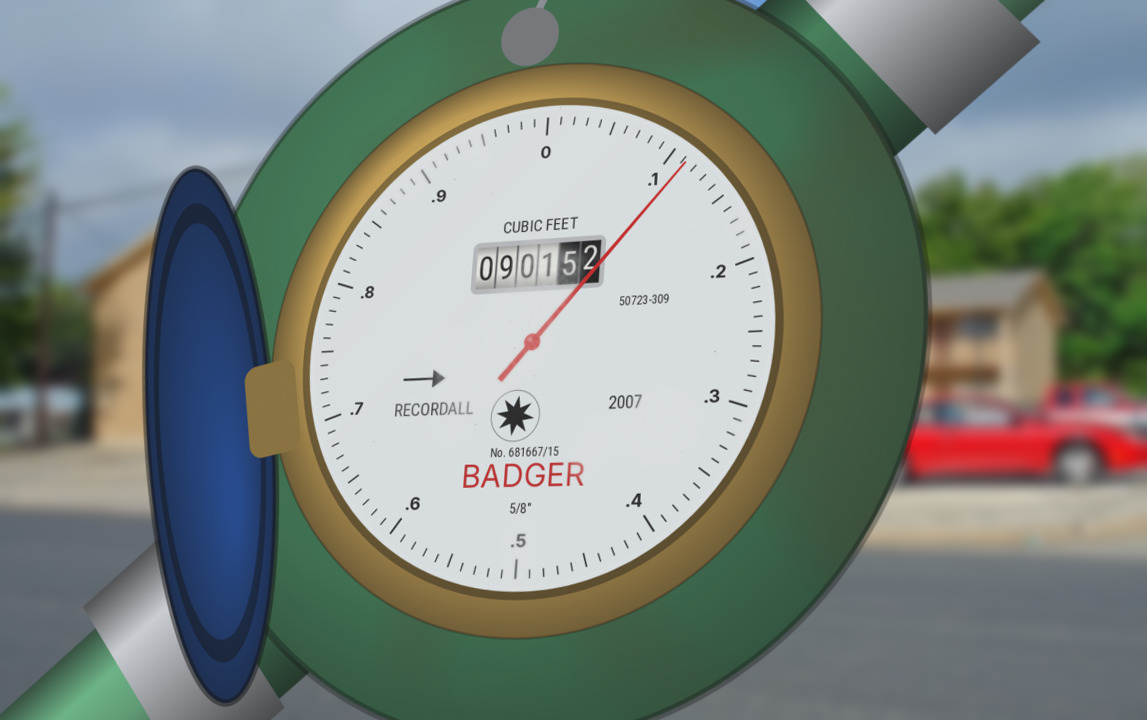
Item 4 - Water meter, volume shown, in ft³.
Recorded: 90152.11 ft³
